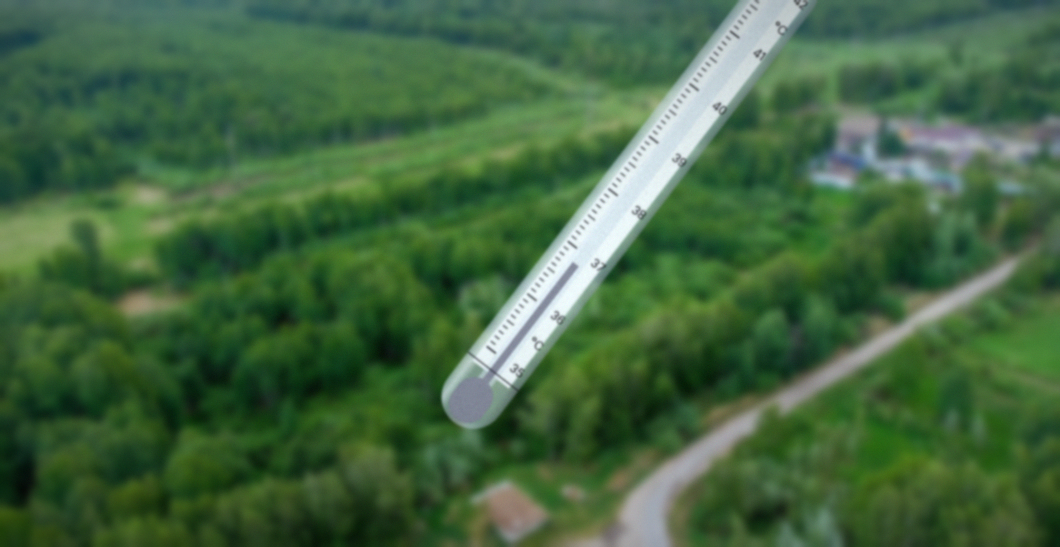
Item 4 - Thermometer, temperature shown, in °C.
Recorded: 36.8 °C
